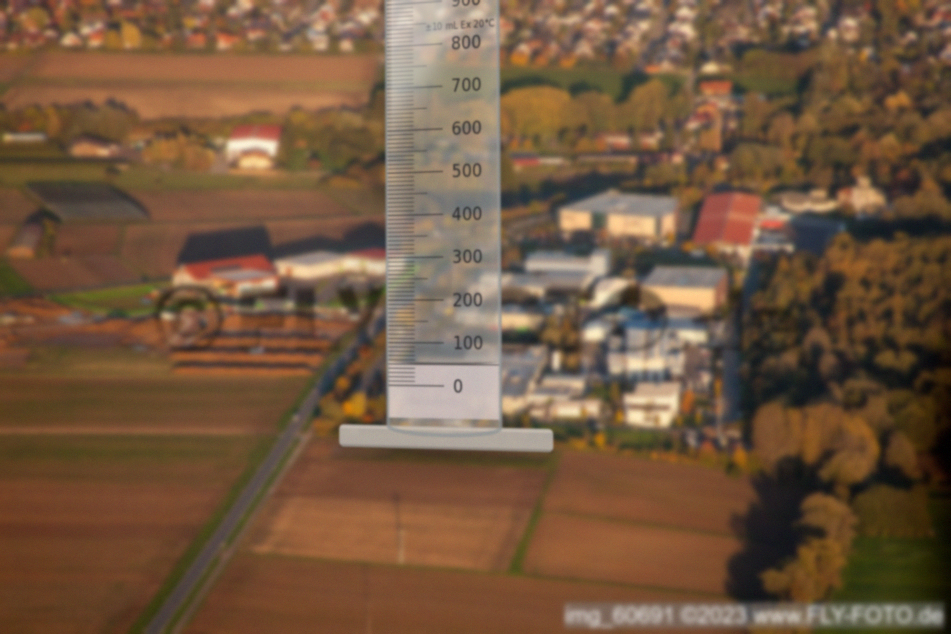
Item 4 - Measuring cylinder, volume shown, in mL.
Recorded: 50 mL
